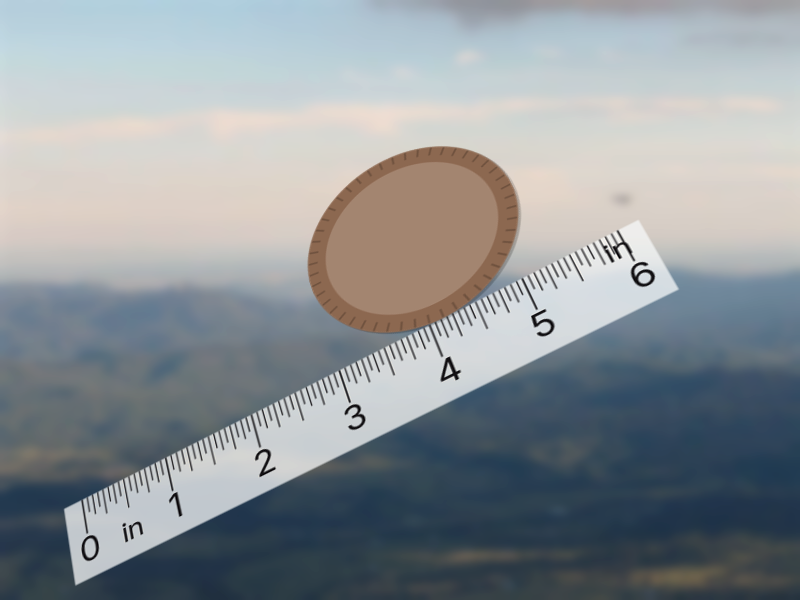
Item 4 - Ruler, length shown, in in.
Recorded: 2.3125 in
